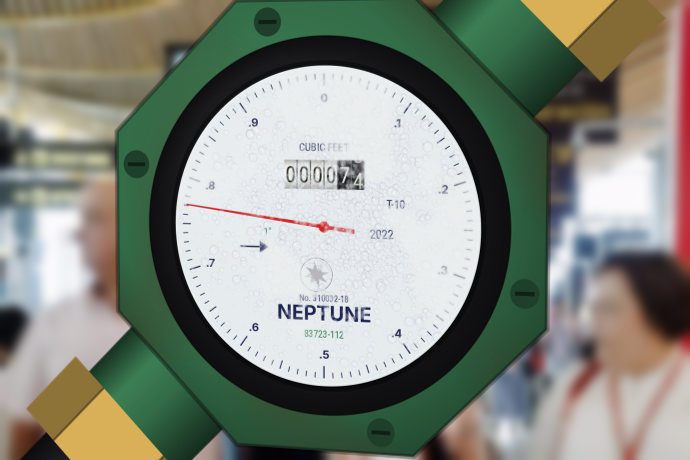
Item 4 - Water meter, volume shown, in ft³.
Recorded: 73.77 ft³
